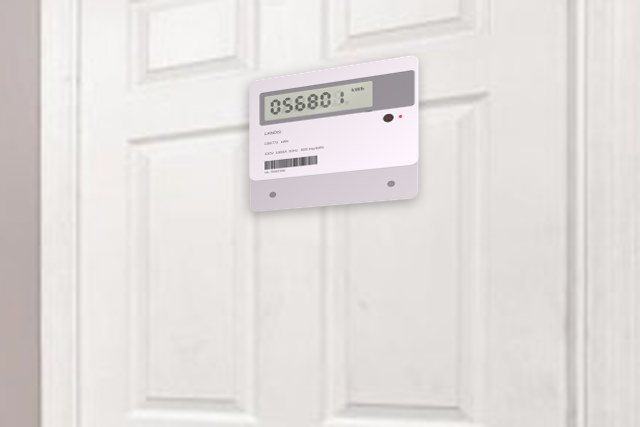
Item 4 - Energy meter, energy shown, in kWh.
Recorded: 56801 kWh
